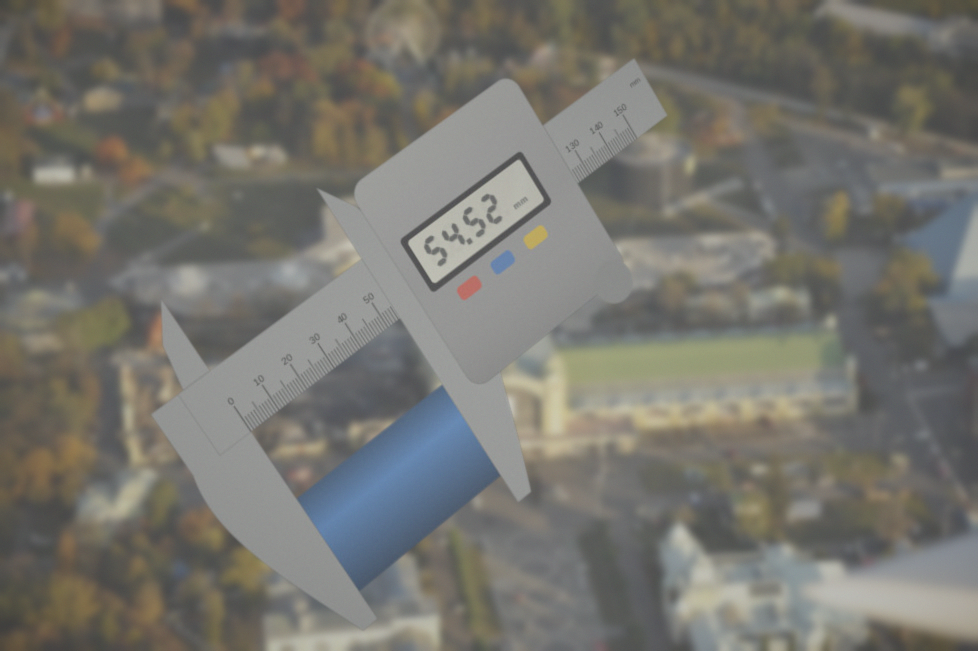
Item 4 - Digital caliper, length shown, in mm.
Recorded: 54.52 mm
